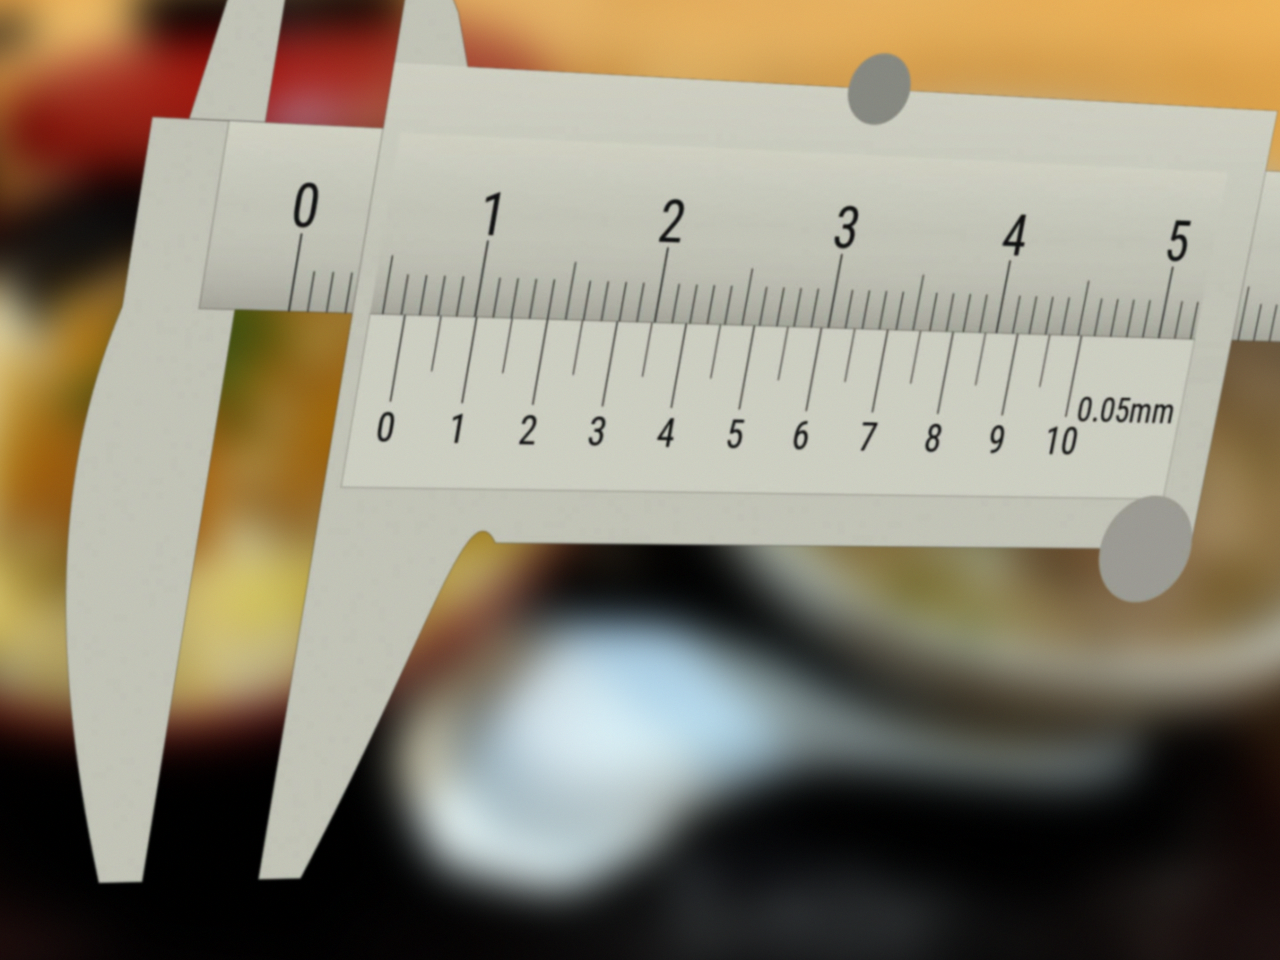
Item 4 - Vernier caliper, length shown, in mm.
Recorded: 6.2 mm
